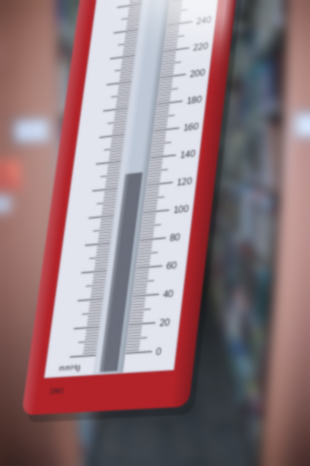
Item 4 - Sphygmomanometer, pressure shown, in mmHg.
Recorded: 130 mmHg
